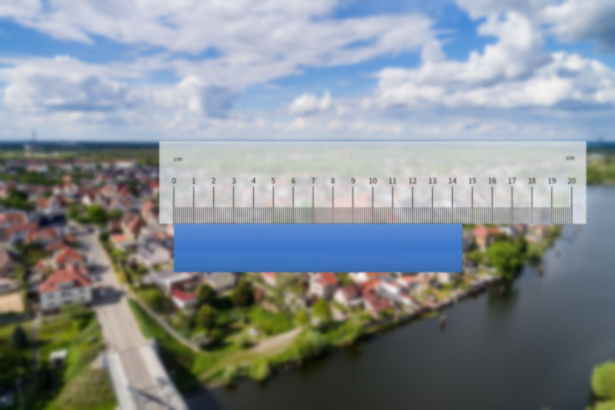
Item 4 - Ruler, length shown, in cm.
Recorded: 14.5 cm
